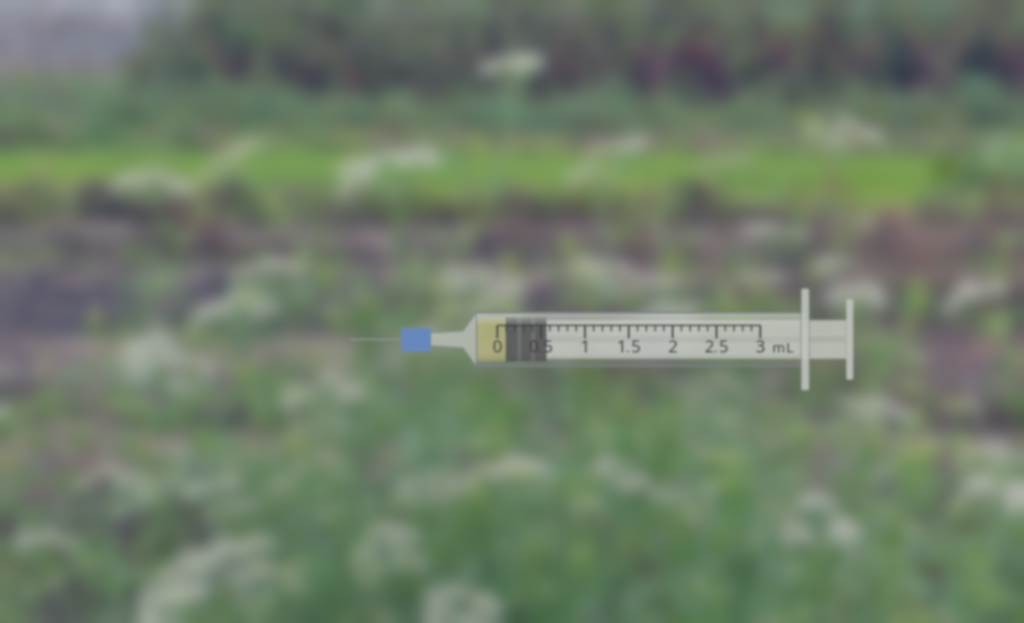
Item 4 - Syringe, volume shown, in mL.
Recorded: 0.1 mL
